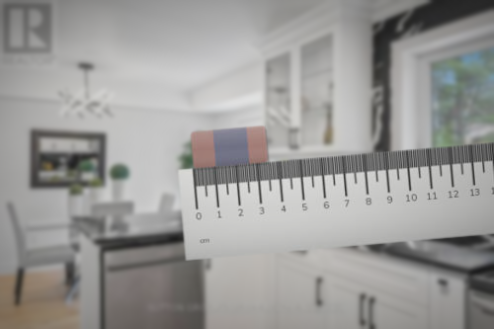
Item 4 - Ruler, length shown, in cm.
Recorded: 3.5 cm
